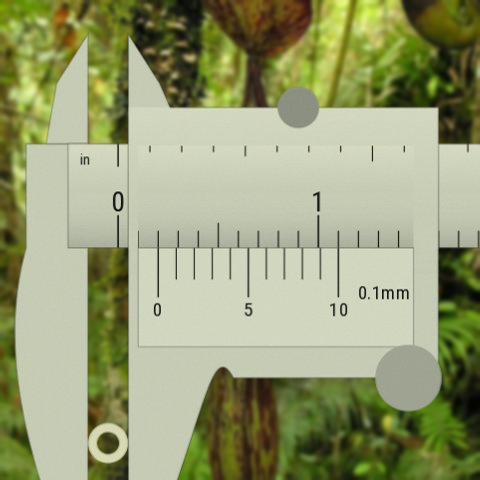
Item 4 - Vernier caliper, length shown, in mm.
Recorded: 2.0 mm
